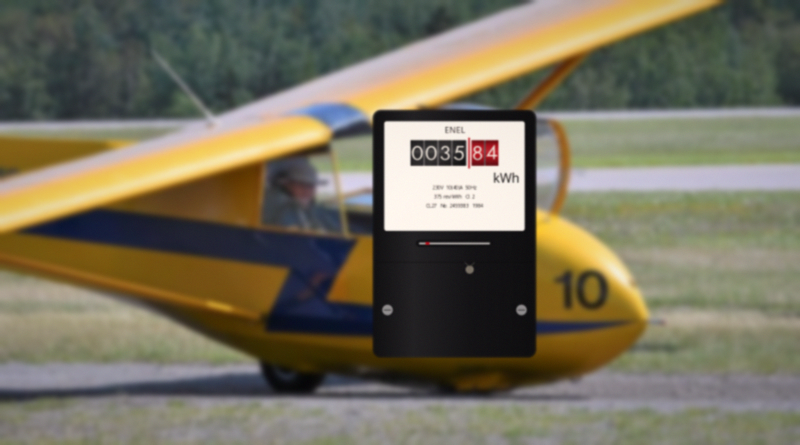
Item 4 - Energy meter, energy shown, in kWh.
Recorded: 35.84 kWh
